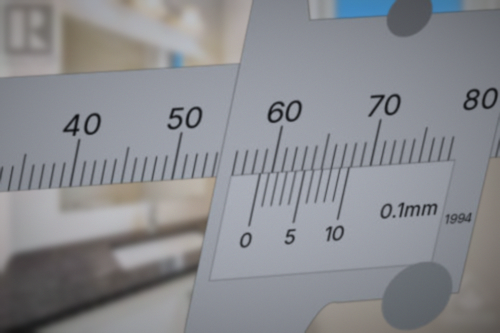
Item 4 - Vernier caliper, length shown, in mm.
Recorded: 58.8 mm
